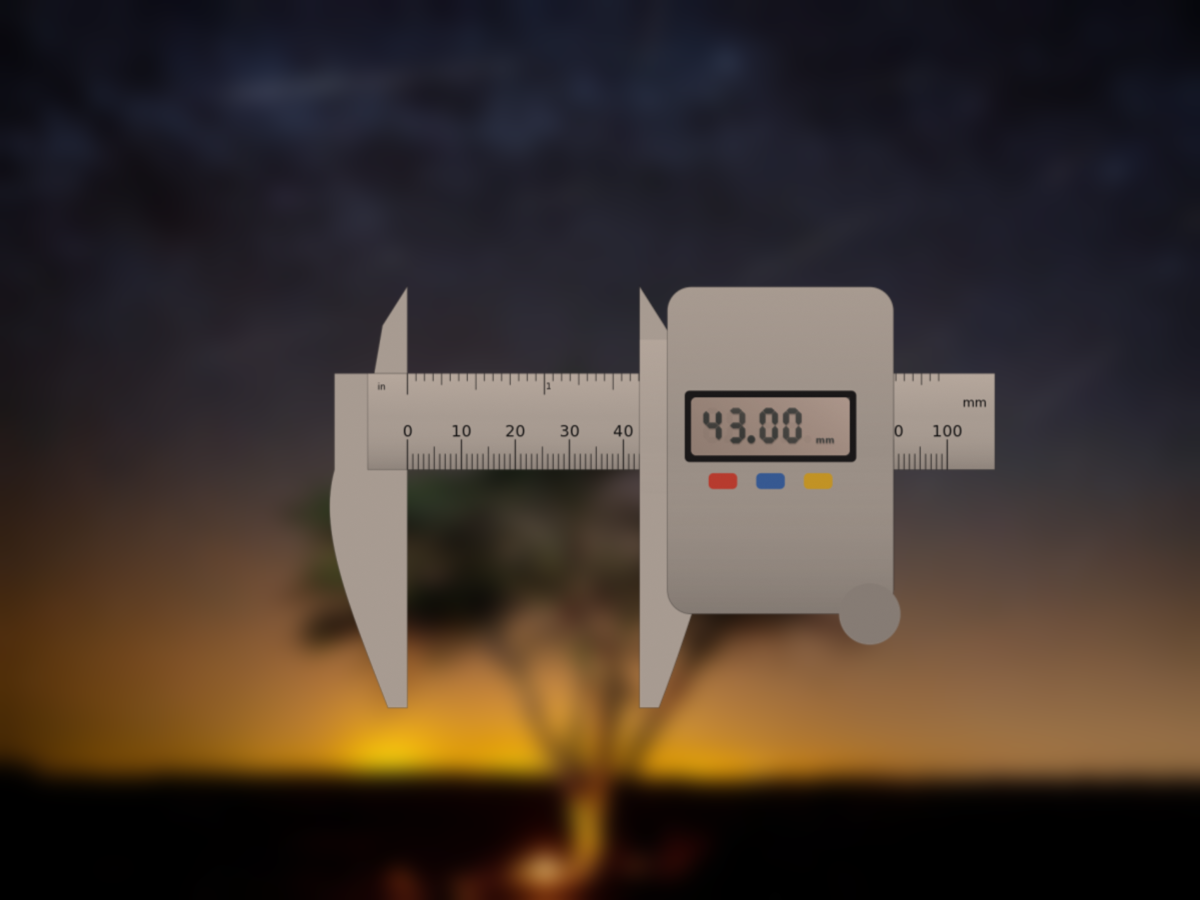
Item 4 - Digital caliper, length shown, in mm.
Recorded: 43.00 mm
